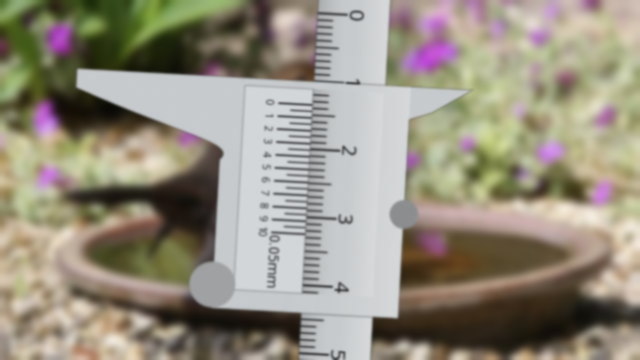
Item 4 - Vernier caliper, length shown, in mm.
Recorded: 13.5 mm
